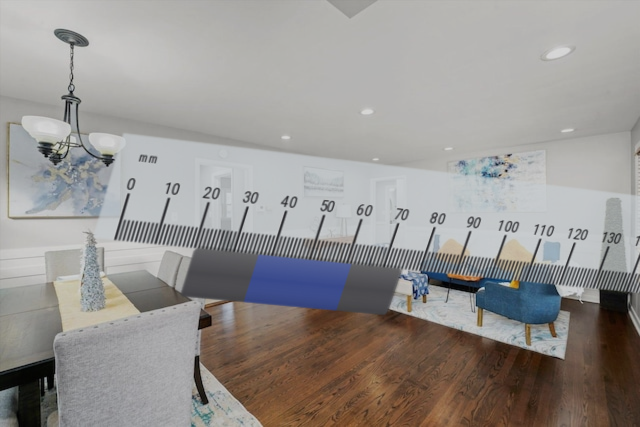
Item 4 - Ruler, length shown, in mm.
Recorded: 55 mm
